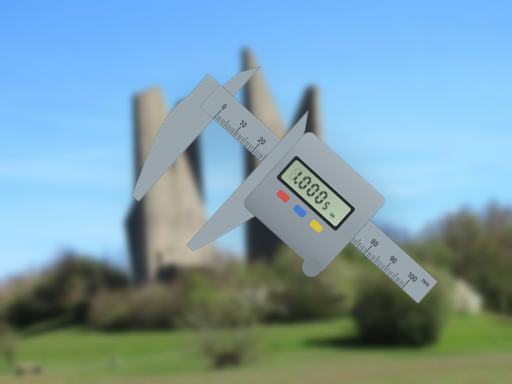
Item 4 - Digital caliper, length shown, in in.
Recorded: 1.0005 in
